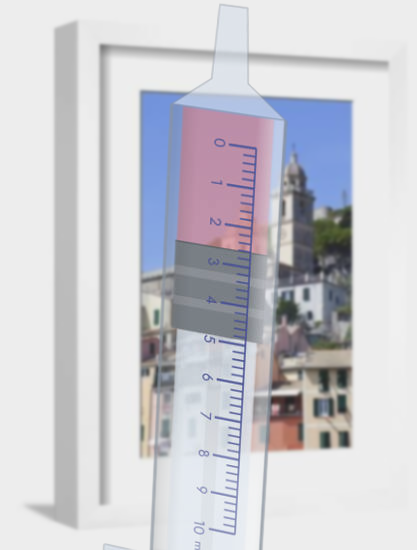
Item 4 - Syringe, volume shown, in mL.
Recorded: 2.6 mL
